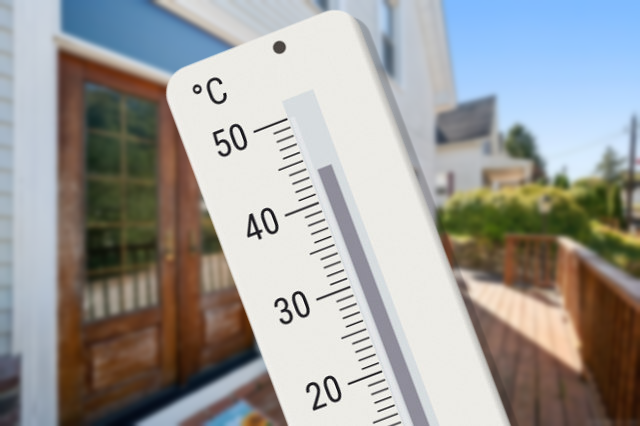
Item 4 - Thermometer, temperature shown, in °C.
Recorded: 43.5 °C
